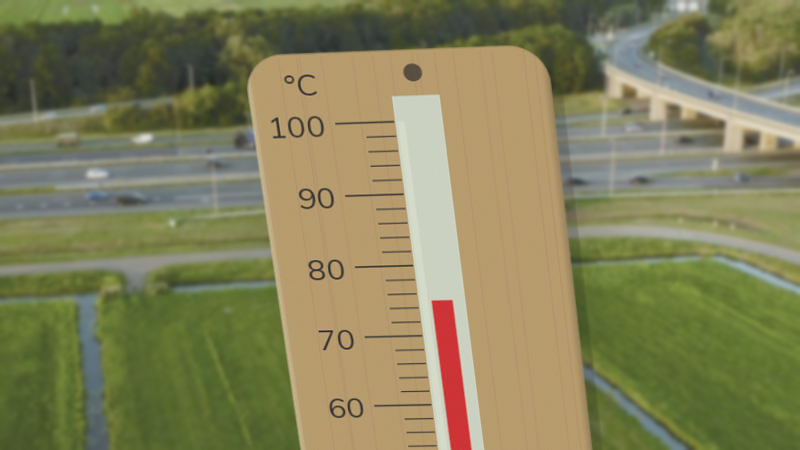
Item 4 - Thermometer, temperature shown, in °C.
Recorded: 75 °C
